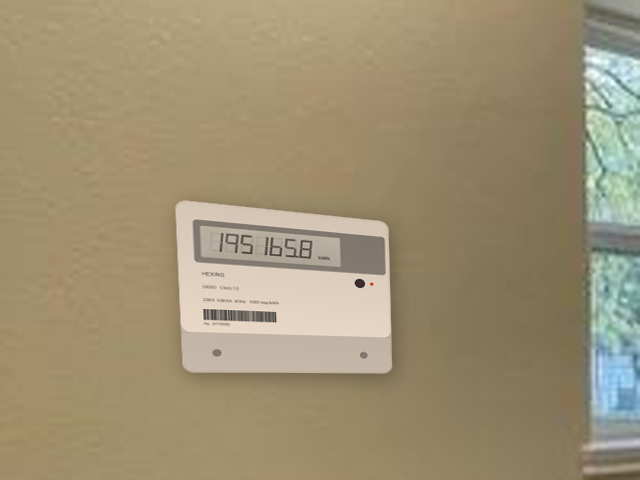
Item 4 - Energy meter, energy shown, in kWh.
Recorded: 195165.8 kWh
